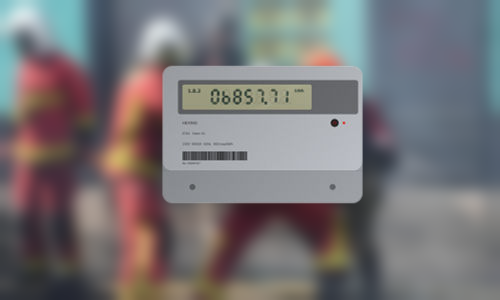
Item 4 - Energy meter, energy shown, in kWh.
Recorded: 6857.71 kWh
